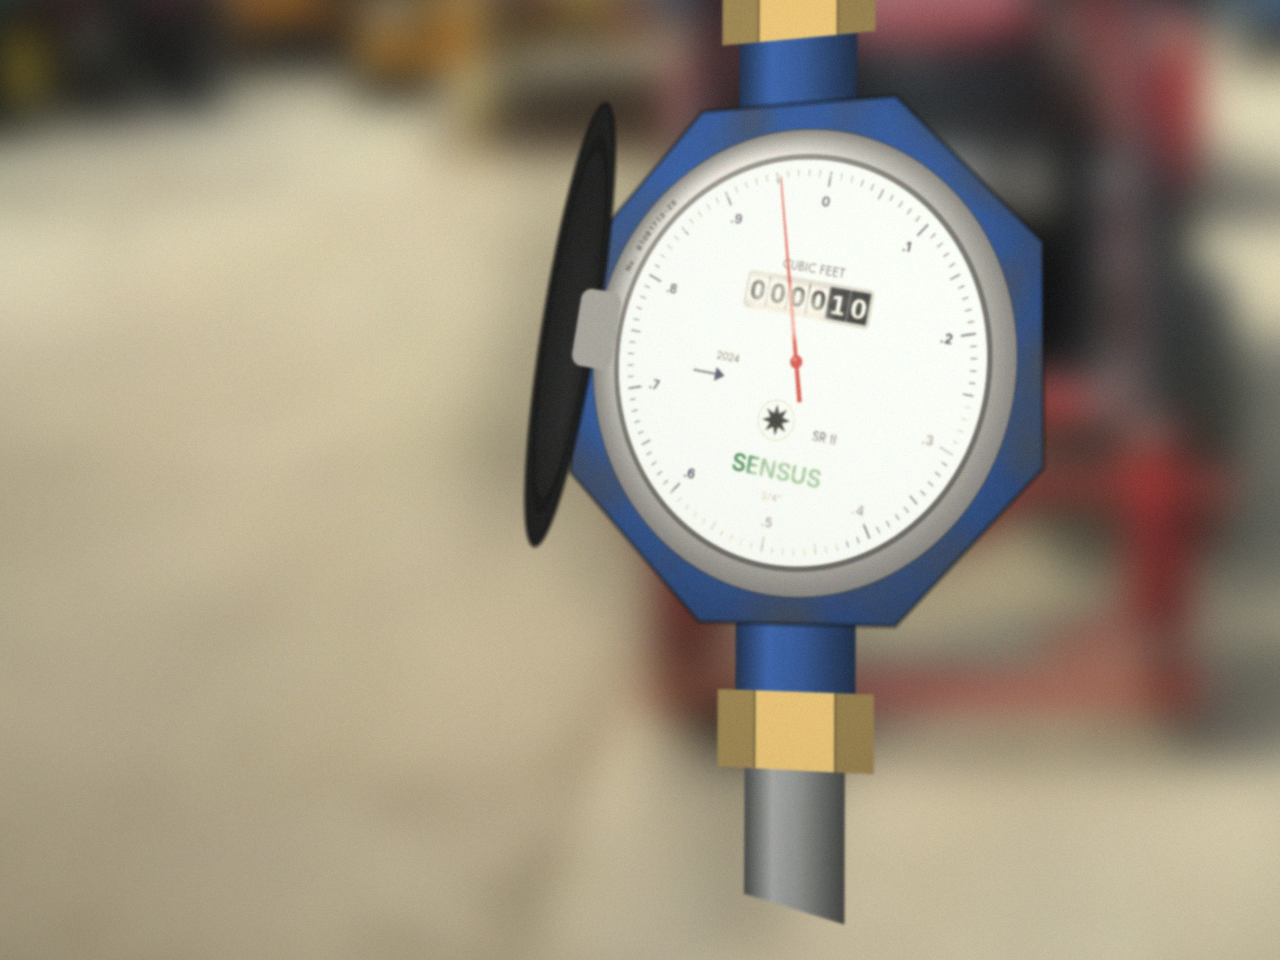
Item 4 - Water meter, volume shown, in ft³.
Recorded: 9.95 ft³
